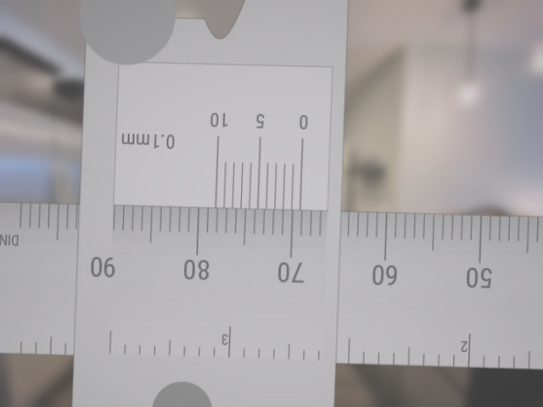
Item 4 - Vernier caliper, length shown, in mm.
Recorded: 69.2 mm
